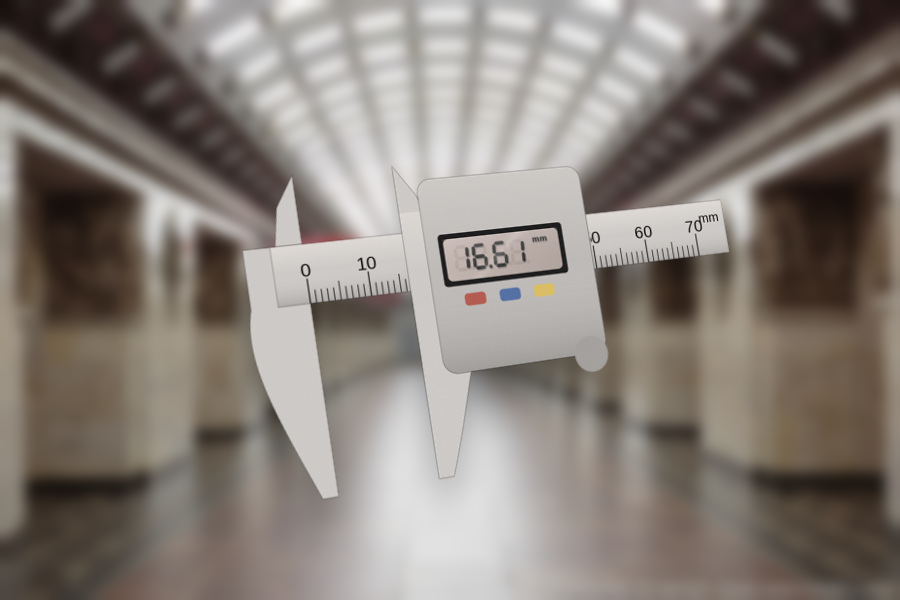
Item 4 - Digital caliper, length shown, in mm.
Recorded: 16.61 mm
